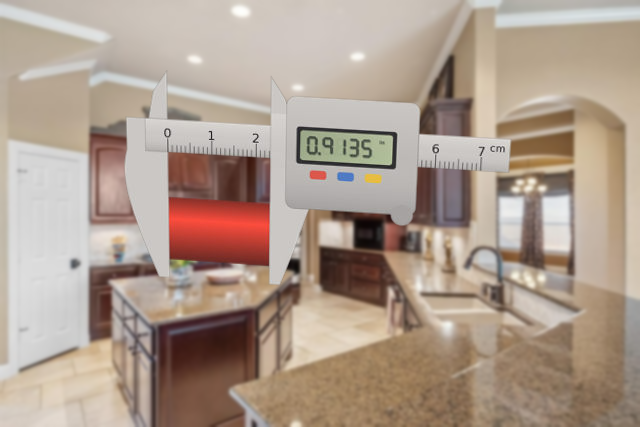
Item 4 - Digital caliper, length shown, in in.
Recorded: 0.9135 in
